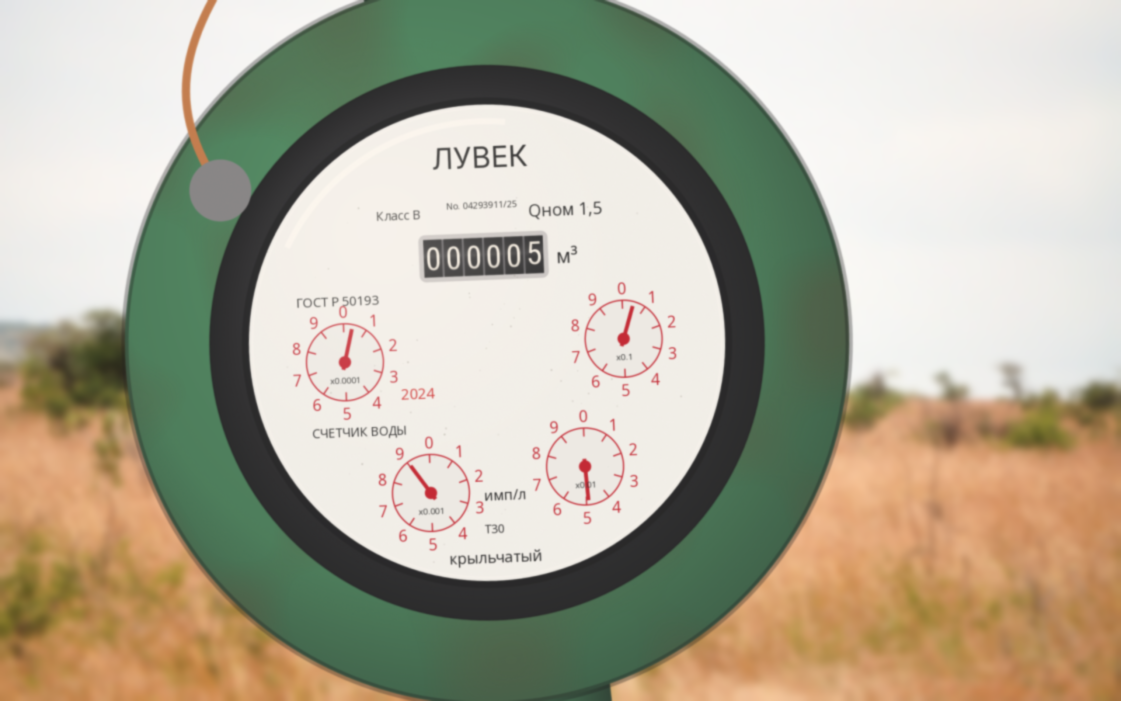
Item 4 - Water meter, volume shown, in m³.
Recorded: 5.0490 m³
